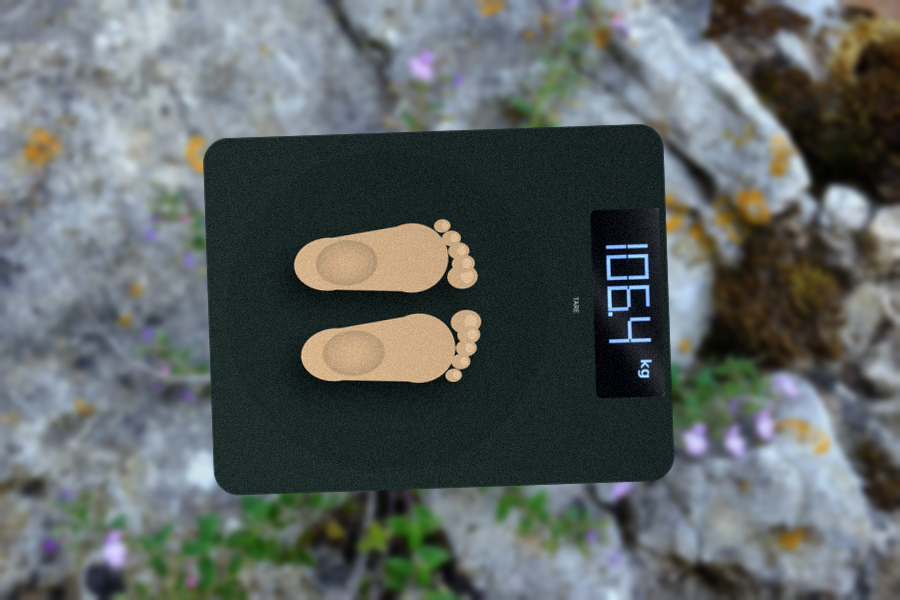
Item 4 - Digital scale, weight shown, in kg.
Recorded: 106.4 kg
